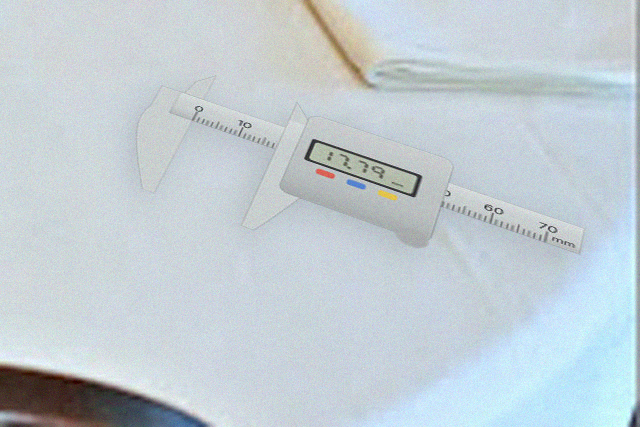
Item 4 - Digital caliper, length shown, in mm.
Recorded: 17.79 mm
